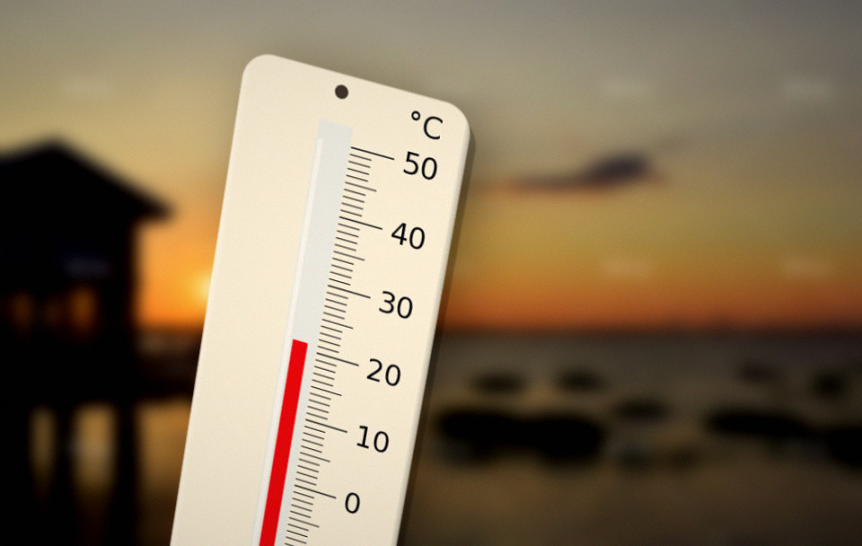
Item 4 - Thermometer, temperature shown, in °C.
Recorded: 21 °C
